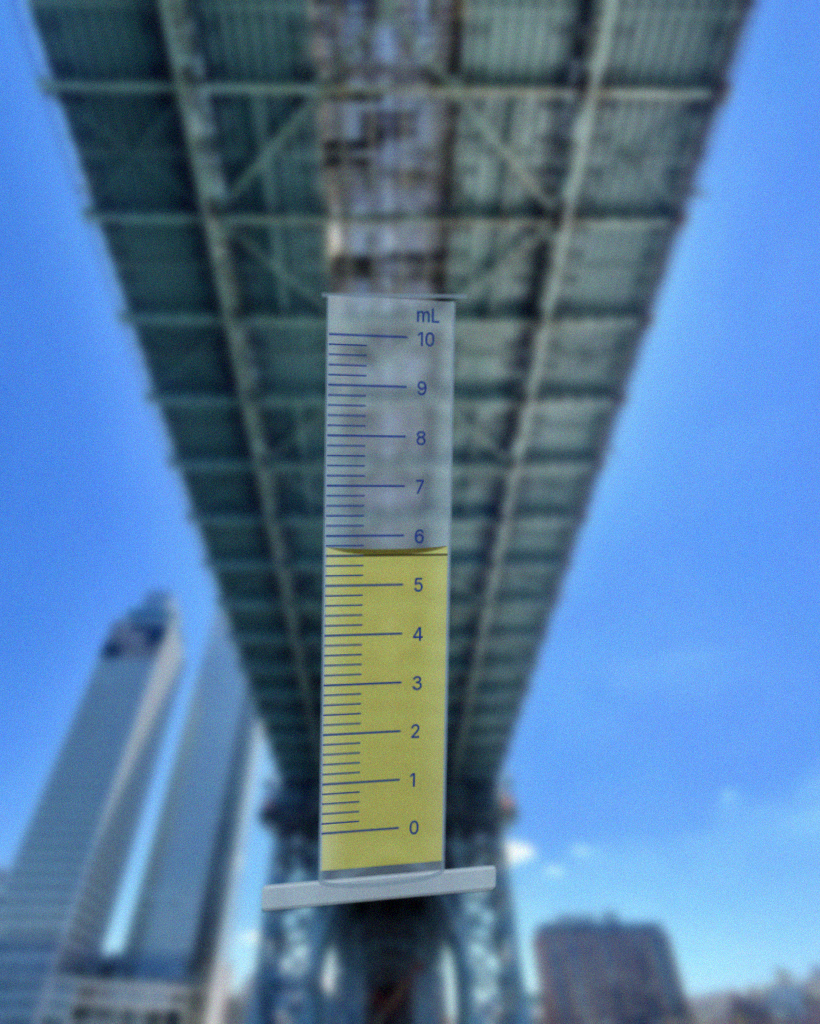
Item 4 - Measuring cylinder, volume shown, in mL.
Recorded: 5.6 mL
